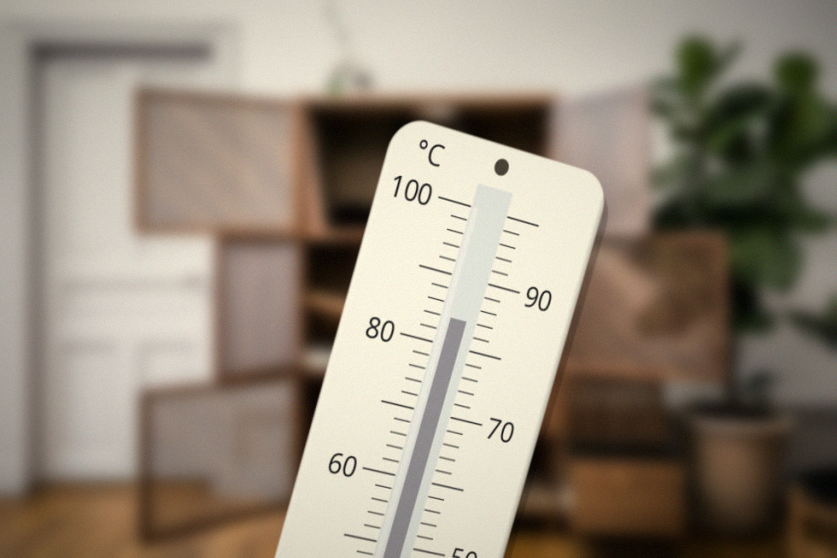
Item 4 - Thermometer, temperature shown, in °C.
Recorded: 84 °C
